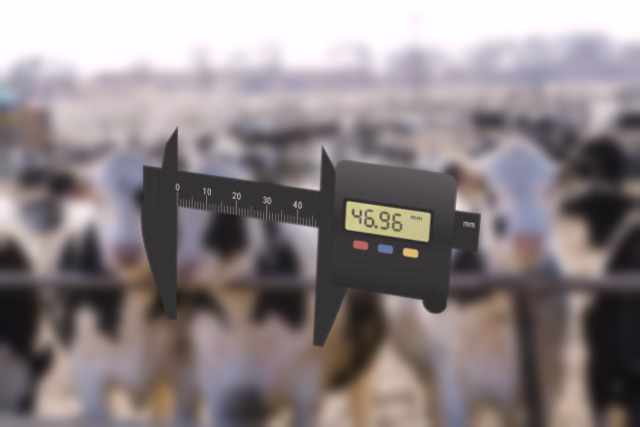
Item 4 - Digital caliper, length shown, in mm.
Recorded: 46.96 mm
